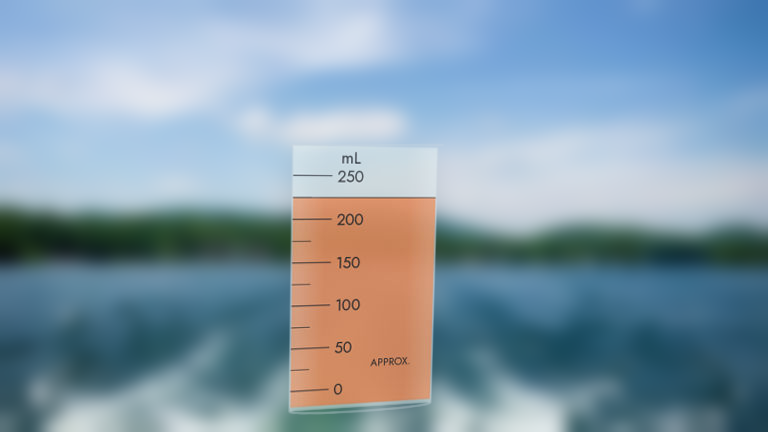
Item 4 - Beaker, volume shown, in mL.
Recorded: 225 mL
